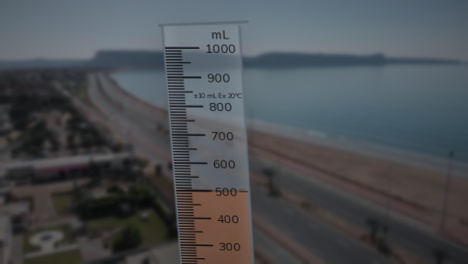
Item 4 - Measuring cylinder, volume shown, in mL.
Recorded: 500 mL
